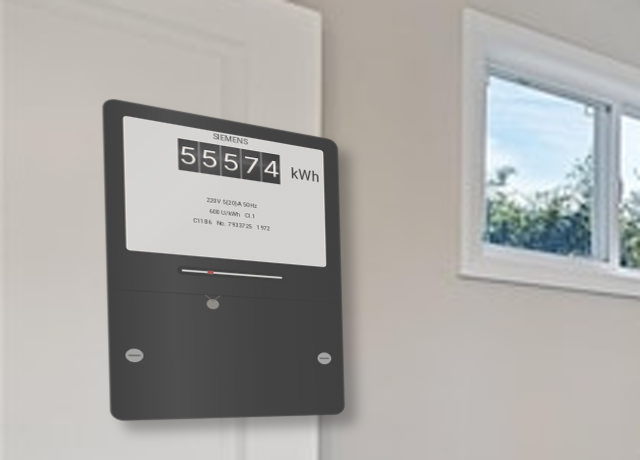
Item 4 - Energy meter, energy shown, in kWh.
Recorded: 55574 kWh
